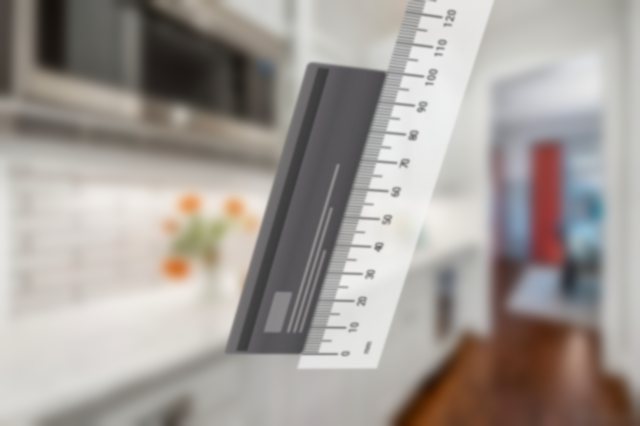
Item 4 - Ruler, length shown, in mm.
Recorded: 100 mm
